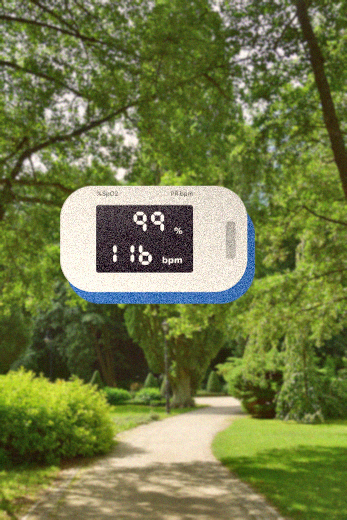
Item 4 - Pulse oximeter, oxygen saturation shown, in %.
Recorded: 99 %
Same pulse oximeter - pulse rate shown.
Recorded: 116 bpm
